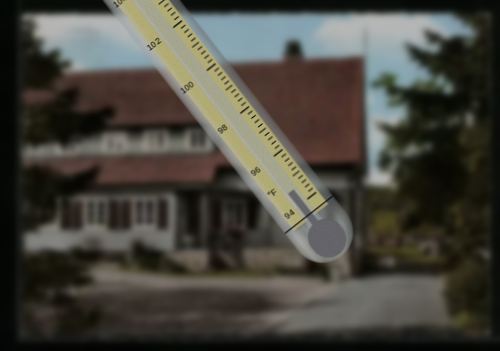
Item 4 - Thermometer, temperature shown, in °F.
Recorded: 94.6 °F
